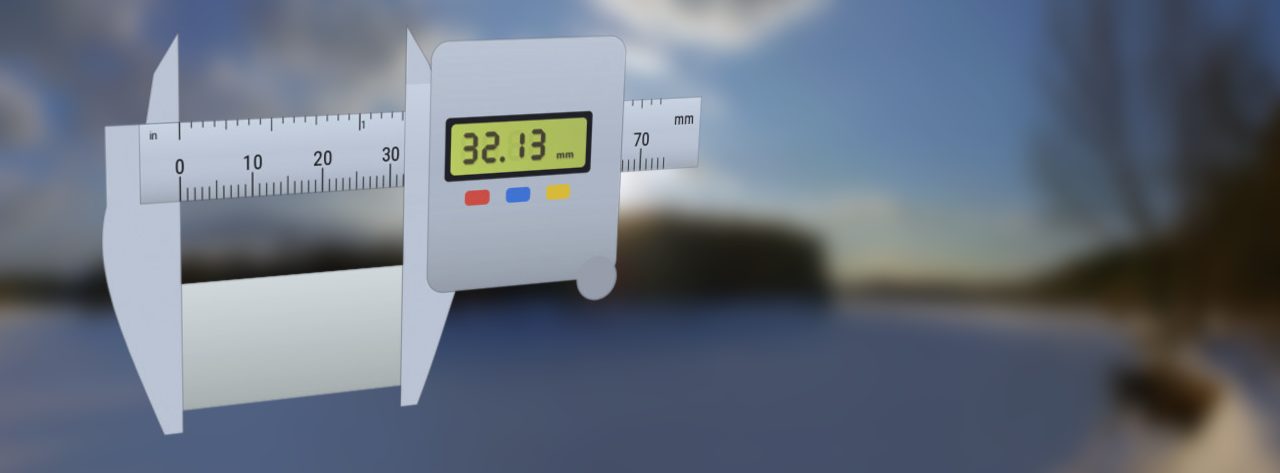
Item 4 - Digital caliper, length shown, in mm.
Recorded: 32.13 mm
